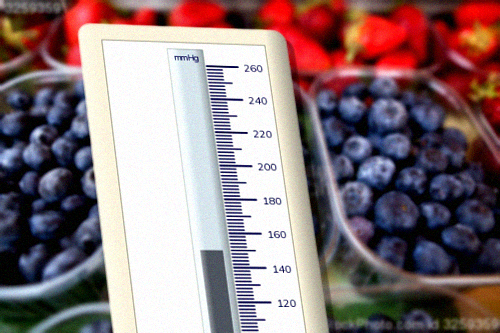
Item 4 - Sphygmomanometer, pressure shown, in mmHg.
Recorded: 150 mmHg
